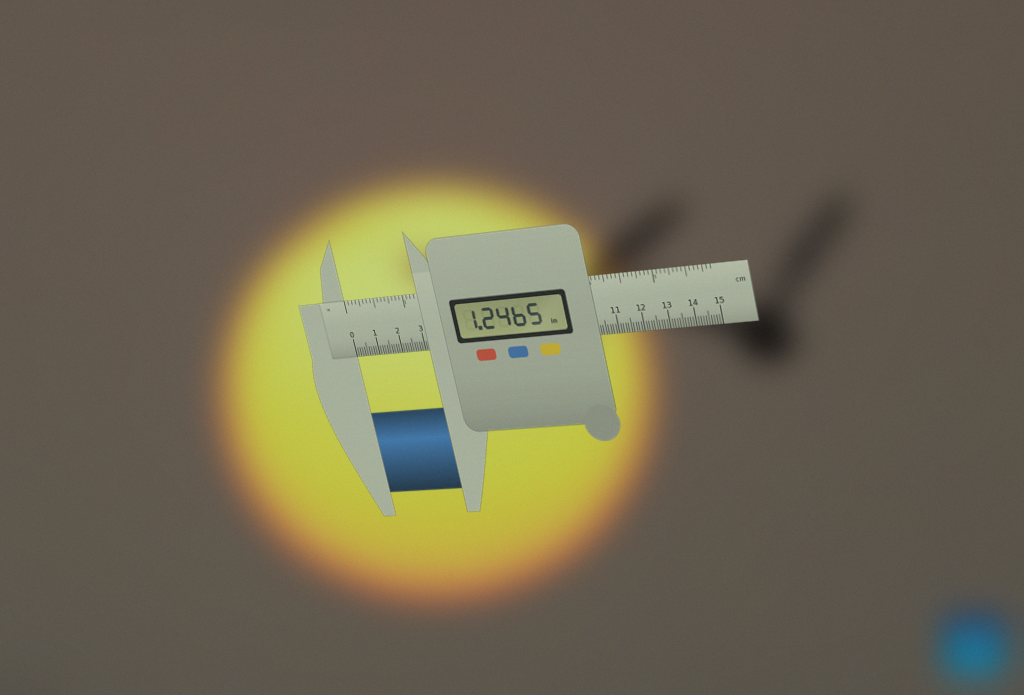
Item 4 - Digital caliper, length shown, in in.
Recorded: 1.2465 in
